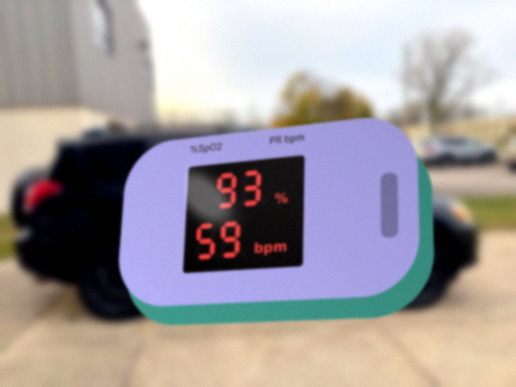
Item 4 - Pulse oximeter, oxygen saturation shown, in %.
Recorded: 93 %
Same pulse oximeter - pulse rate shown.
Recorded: 59 bpm
